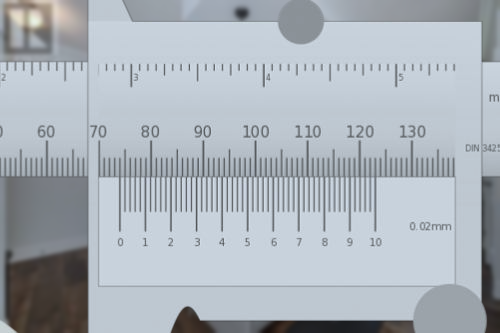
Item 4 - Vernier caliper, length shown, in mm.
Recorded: 74.0 mm
